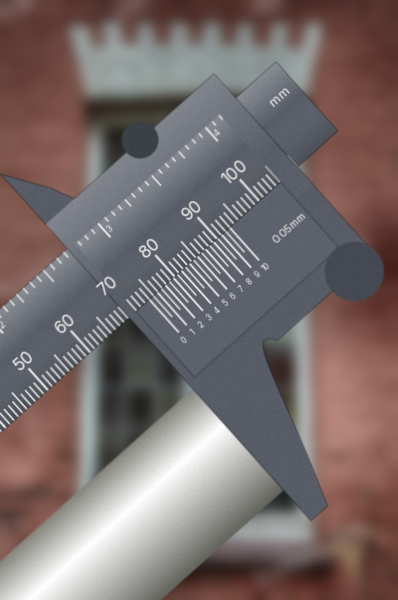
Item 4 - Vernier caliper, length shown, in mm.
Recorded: 74.0 mm
